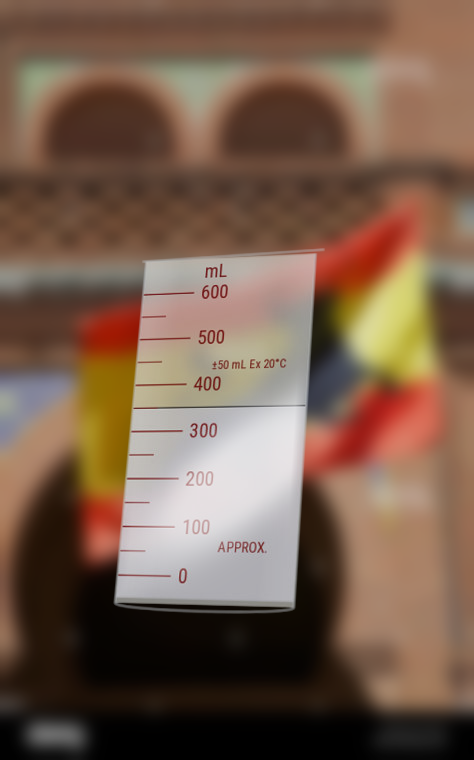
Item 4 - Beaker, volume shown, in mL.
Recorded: 350 mL
